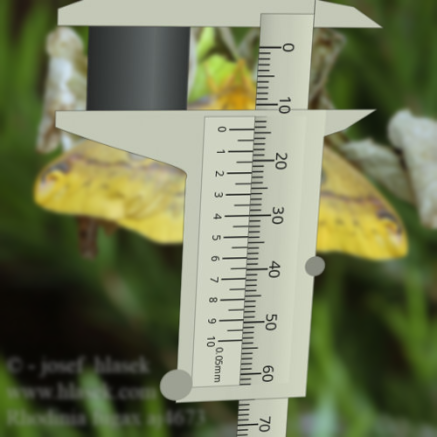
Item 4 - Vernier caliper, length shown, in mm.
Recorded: 14.4 mm
